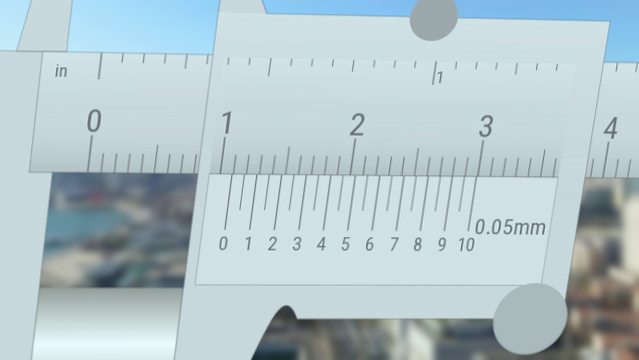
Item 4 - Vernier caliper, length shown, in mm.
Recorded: 10.9 mm
